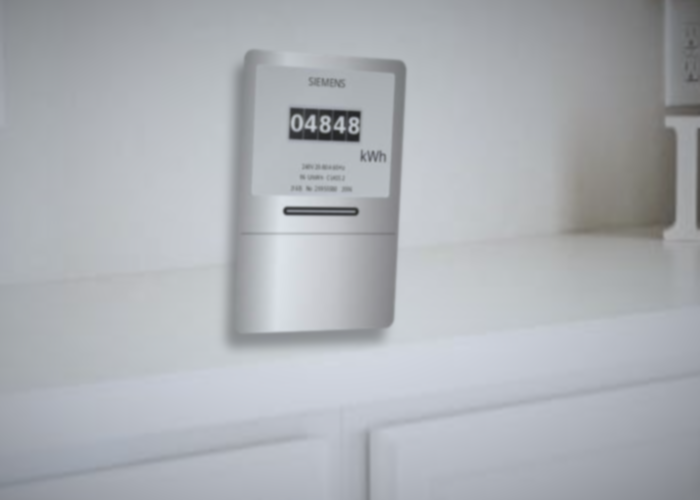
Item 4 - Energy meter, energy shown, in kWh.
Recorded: 4848 kWh
